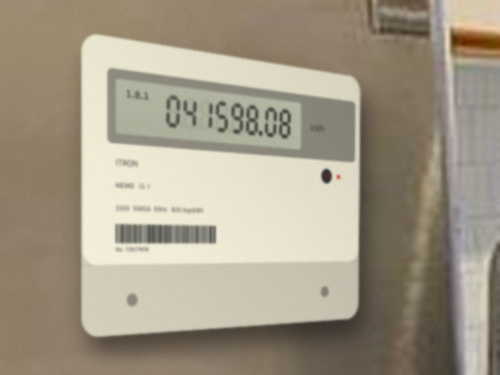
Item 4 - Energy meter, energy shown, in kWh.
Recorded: 41598.08 kWh
